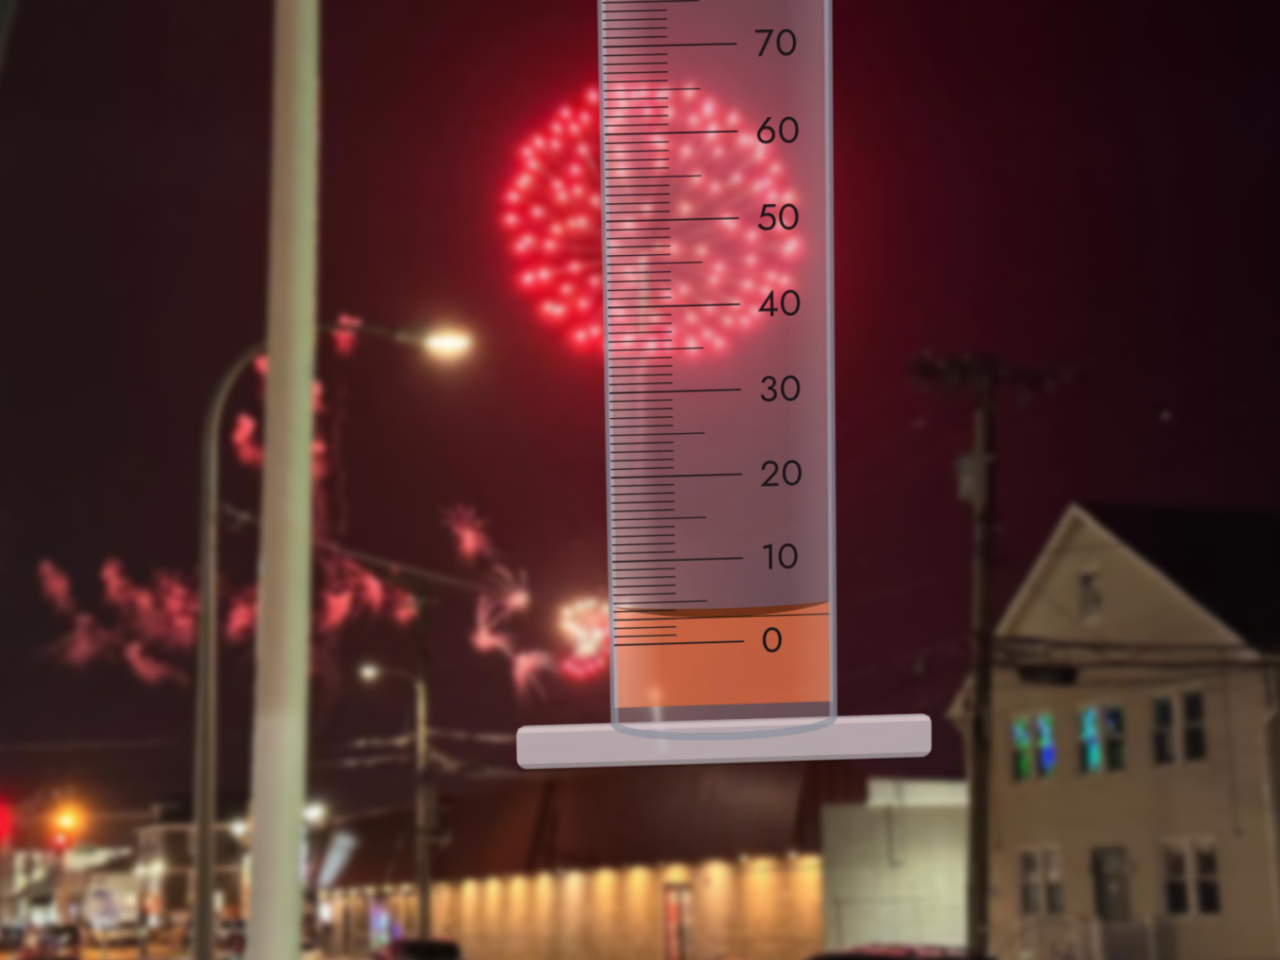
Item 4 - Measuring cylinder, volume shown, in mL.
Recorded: 3 mL
